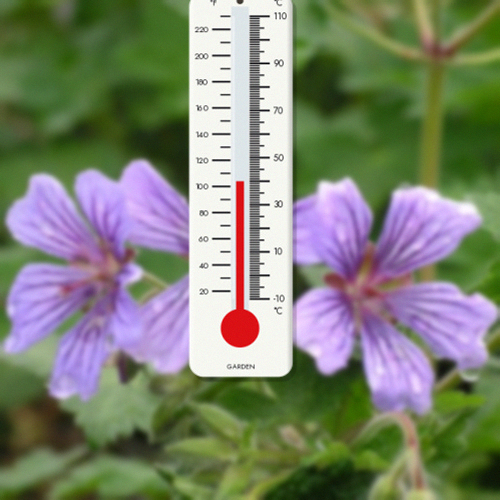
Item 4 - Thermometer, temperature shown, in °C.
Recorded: 40 °C
